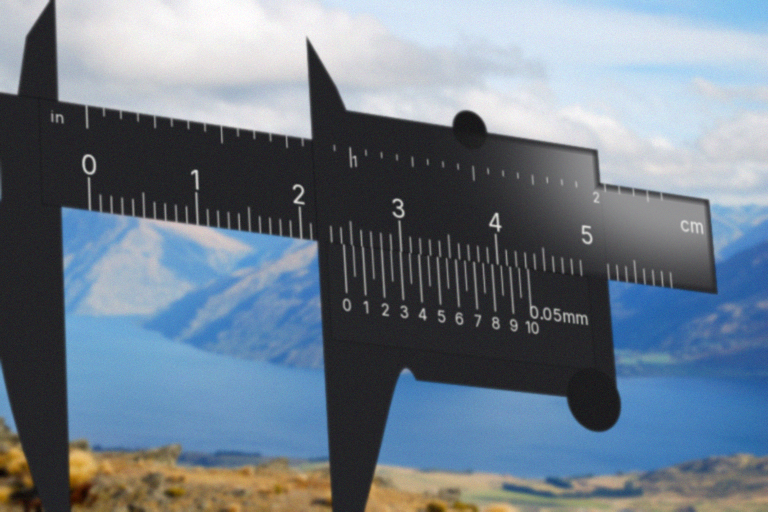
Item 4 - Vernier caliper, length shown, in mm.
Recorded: 24.2 mm
